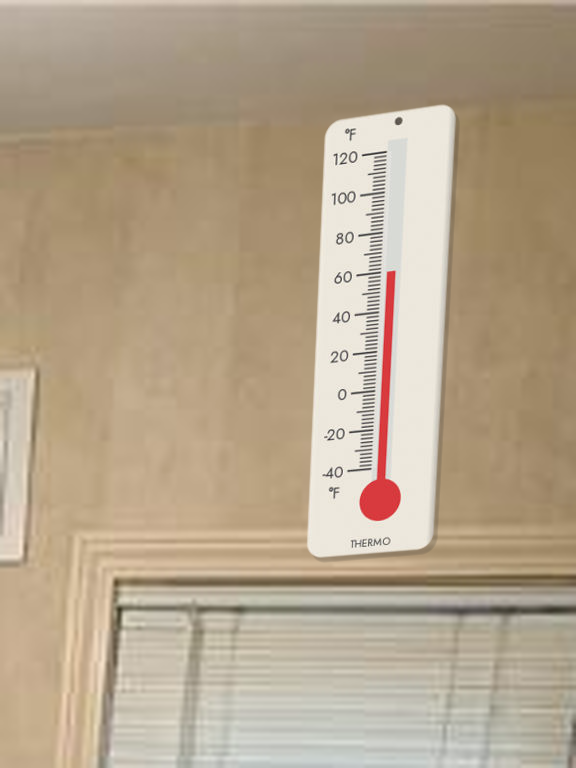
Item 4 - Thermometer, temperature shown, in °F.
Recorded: 60 °F
